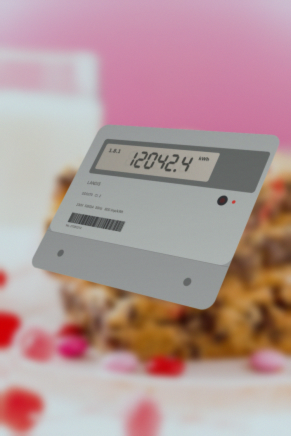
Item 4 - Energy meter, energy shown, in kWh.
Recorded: 12042.4 kWh
